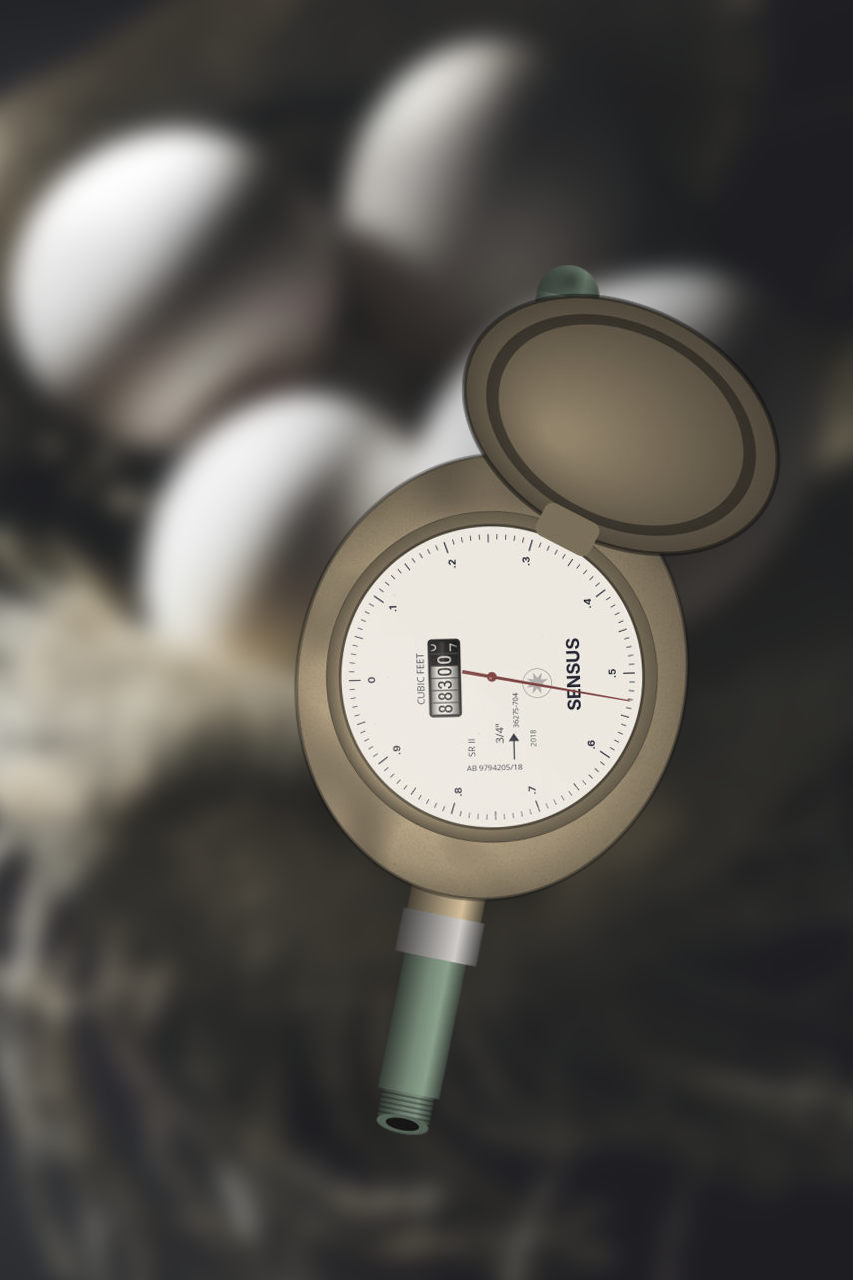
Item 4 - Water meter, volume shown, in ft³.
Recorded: 883006.53 ft³
